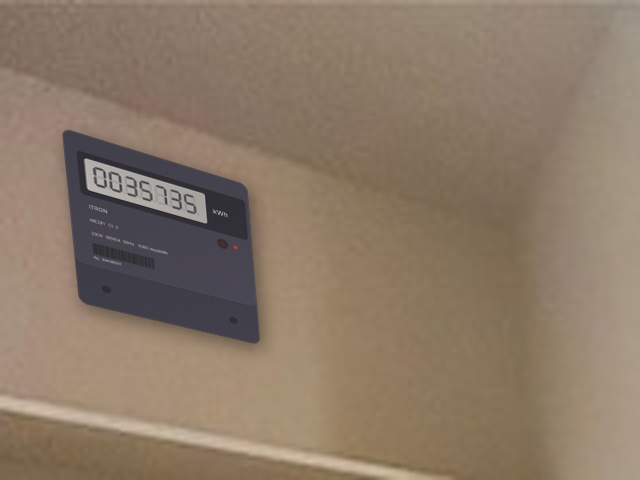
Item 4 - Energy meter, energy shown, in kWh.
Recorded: 35735 kWh
